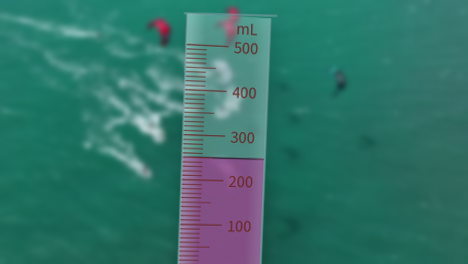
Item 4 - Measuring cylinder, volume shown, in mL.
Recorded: 250 mL
